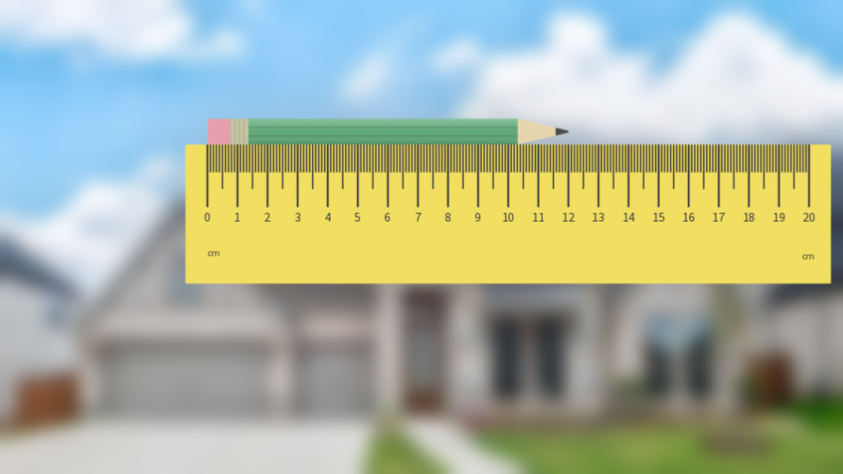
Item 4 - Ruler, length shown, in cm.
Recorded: 12 cm
